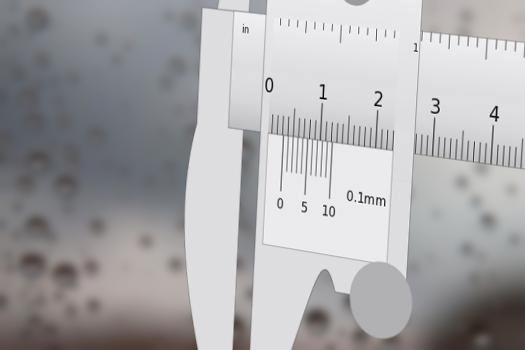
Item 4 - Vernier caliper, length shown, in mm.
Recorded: 3.2 mm
